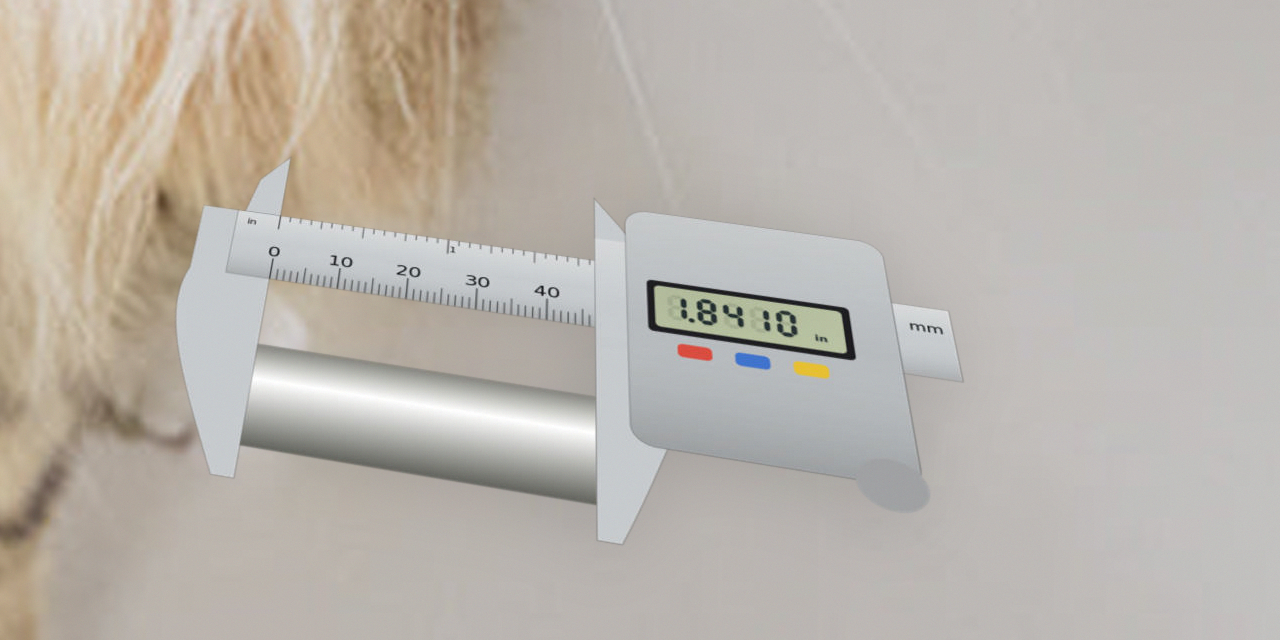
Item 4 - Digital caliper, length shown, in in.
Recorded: 1.8410 in
